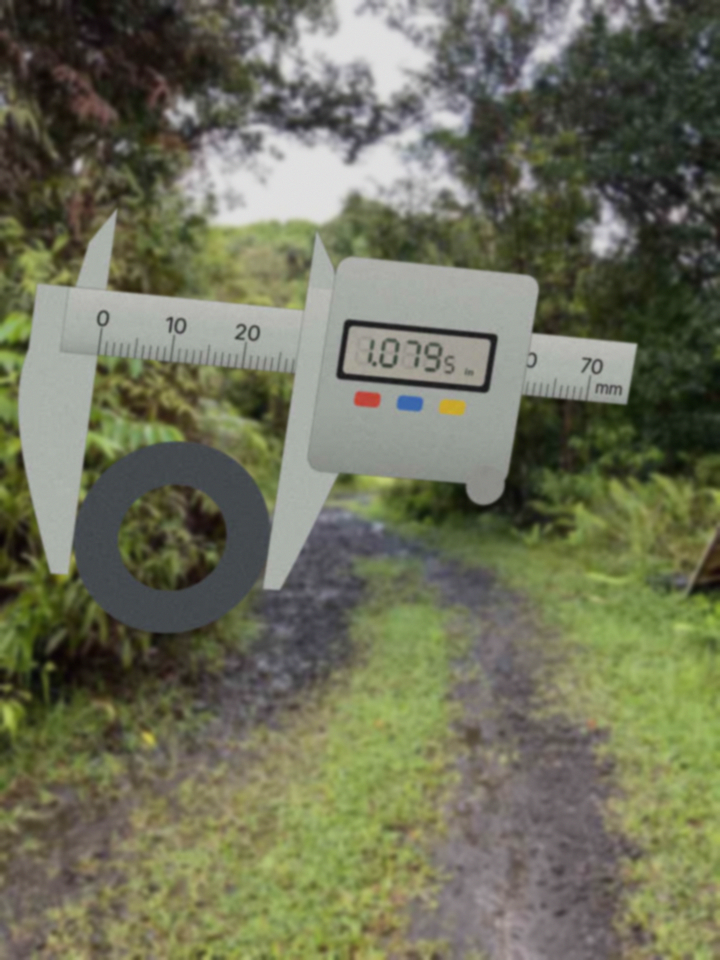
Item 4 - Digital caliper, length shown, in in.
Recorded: 1.0795 in
